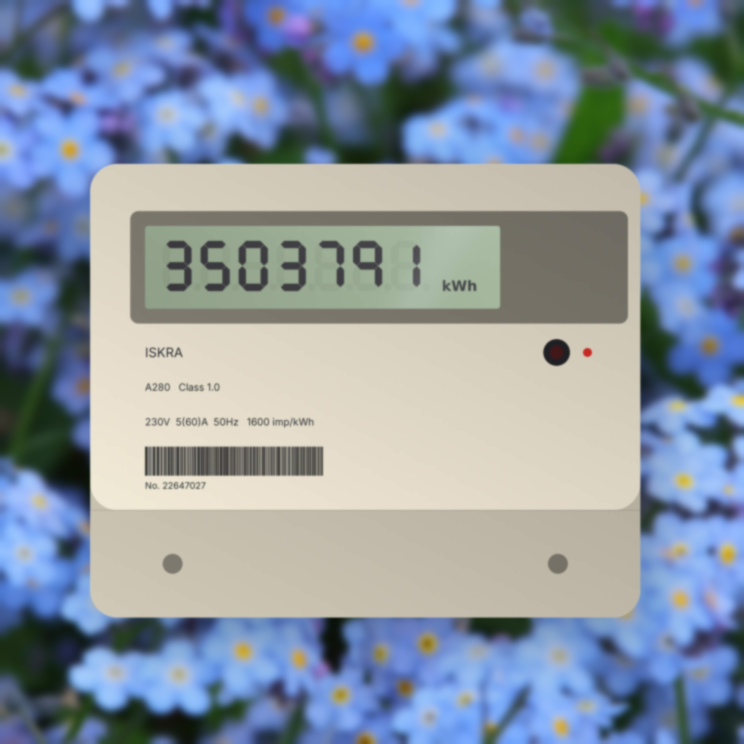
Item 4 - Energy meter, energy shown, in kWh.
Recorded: 3503791 kWh
